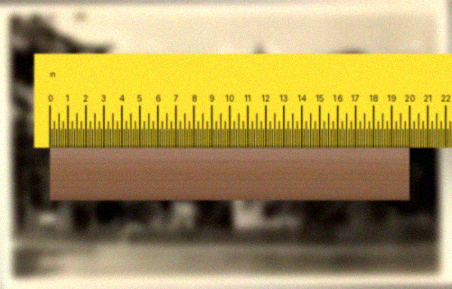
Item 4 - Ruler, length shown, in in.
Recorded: 20 in
